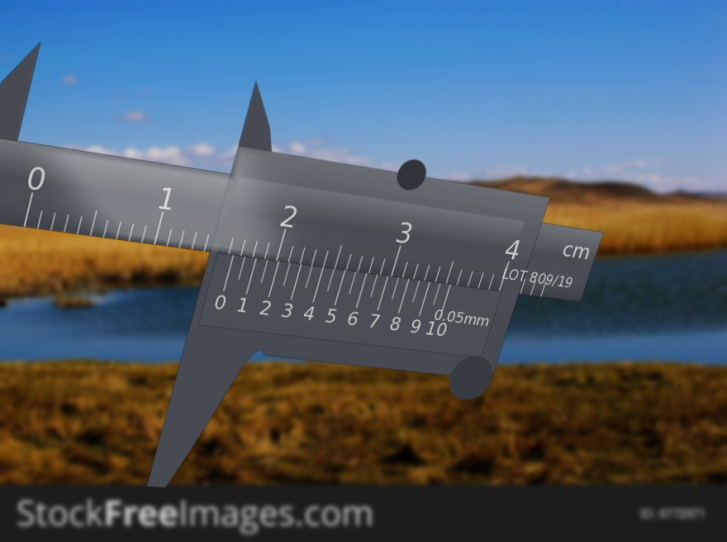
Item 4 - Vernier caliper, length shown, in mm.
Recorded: 16.4 mm
